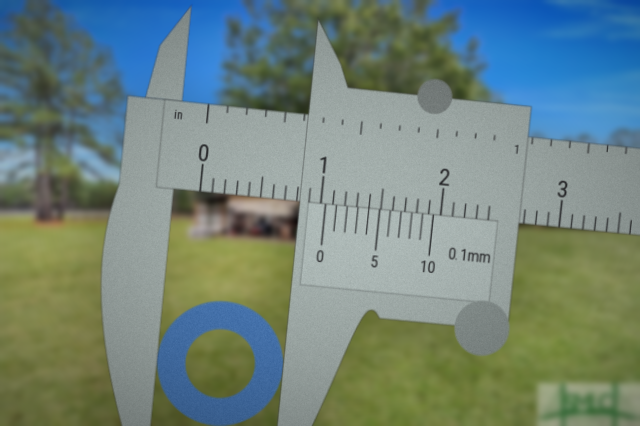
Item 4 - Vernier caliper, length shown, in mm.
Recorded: 10.4 mm
